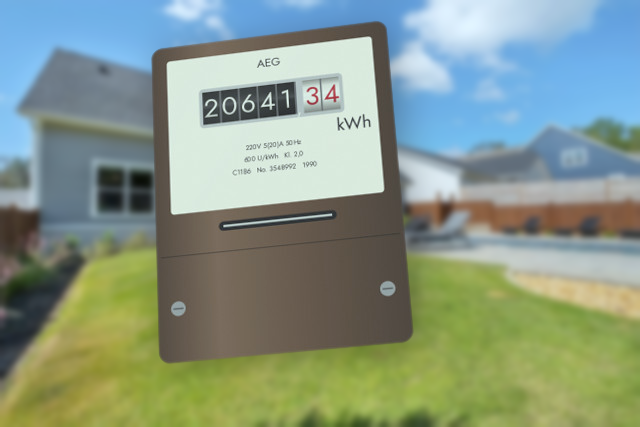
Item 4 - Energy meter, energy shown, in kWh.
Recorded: 20641.34 kWh
